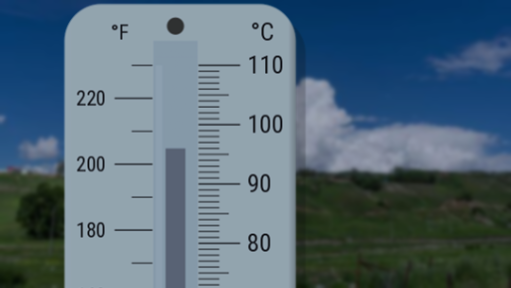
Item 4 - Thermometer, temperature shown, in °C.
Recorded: 96 °C
